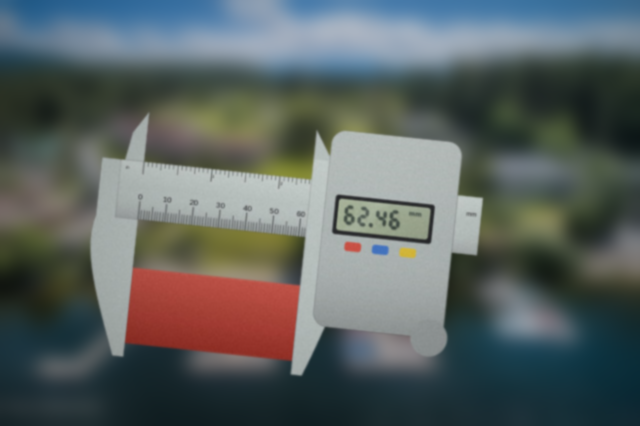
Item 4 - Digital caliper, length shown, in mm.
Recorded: 62.46 mm
